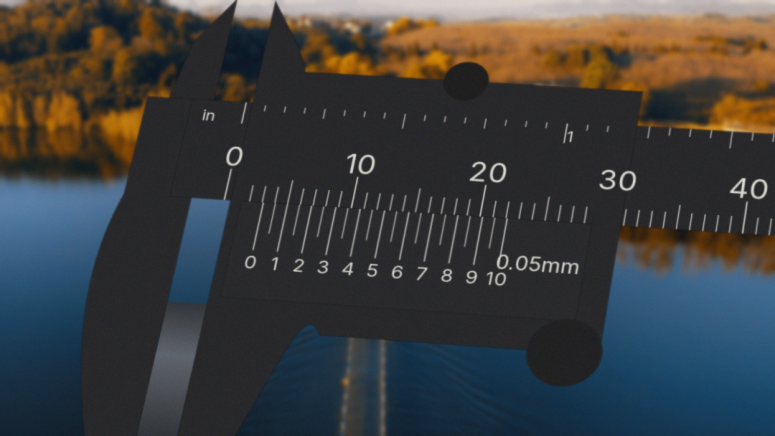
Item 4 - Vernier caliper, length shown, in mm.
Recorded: 3.1 mm
